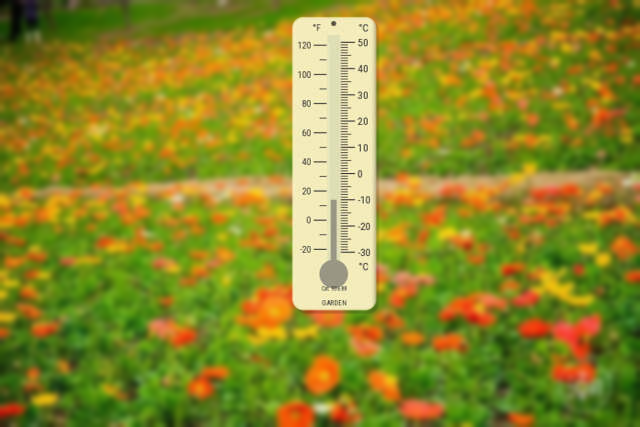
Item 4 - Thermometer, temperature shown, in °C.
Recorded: -10 °C
